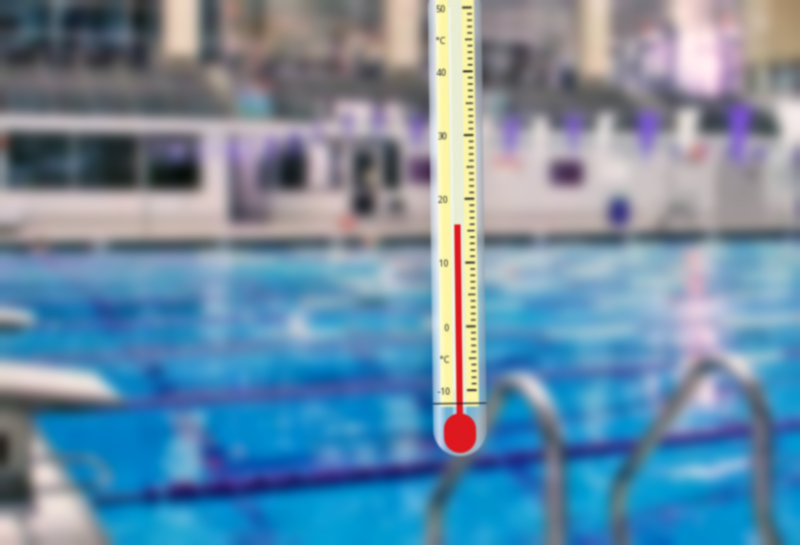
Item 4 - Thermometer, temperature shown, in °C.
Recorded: 16 °C
